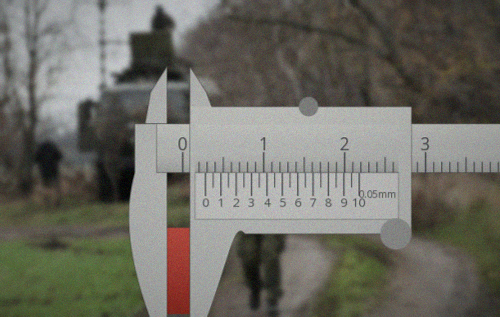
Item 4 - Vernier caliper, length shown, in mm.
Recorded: 2.8 mm
